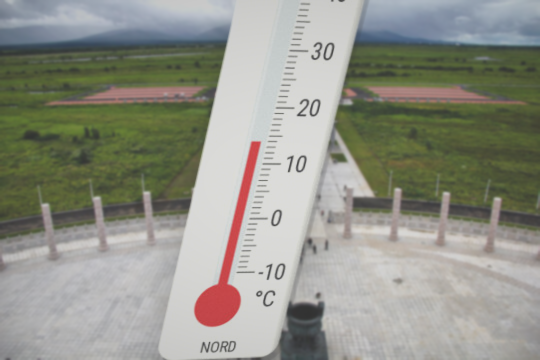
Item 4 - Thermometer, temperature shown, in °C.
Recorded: 14 °C
